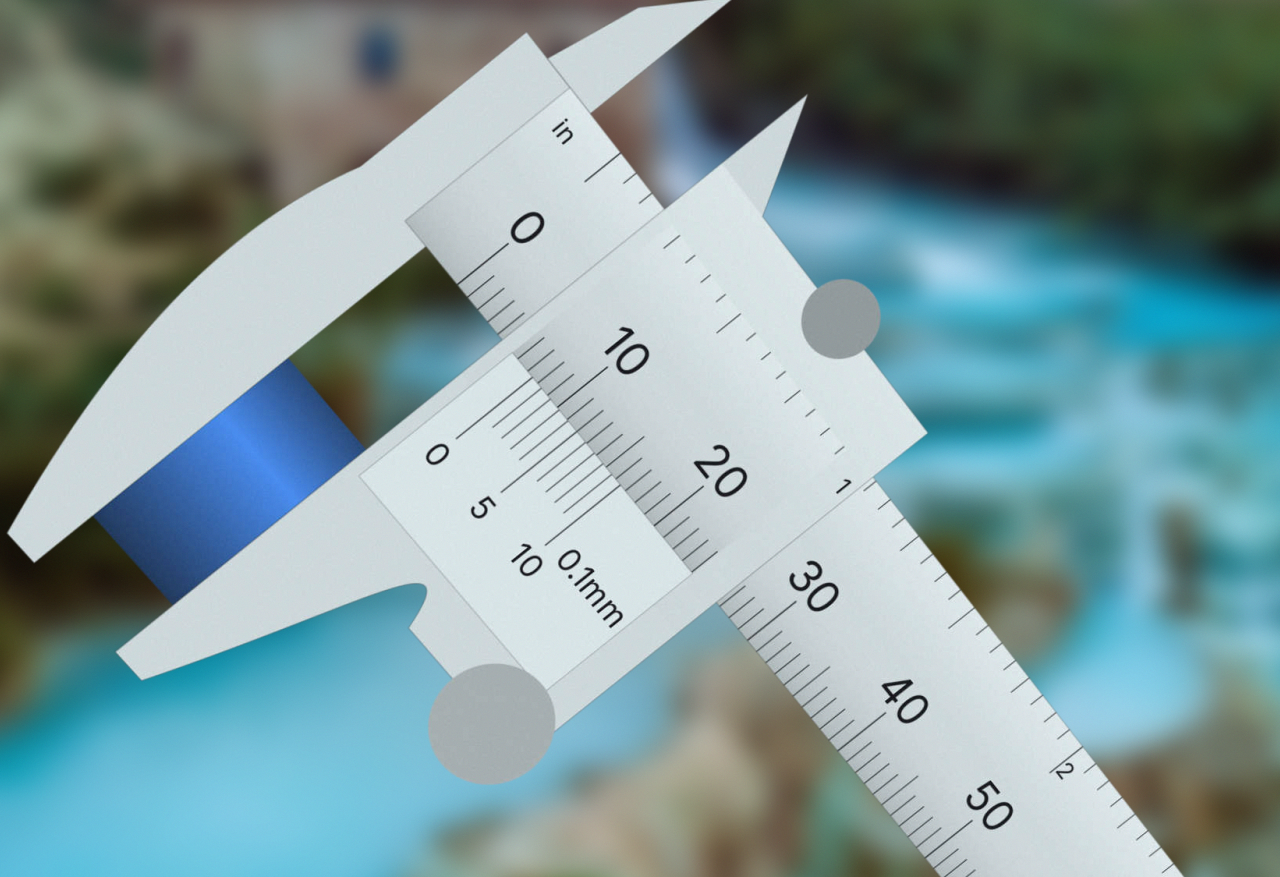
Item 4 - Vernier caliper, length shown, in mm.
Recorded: 7.5 mm
